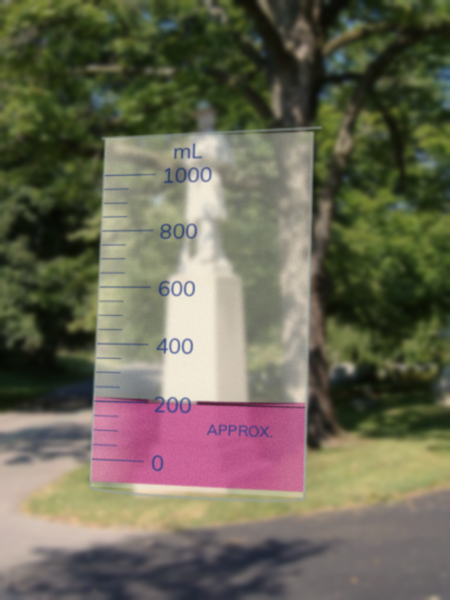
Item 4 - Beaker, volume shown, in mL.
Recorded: 200 mL
